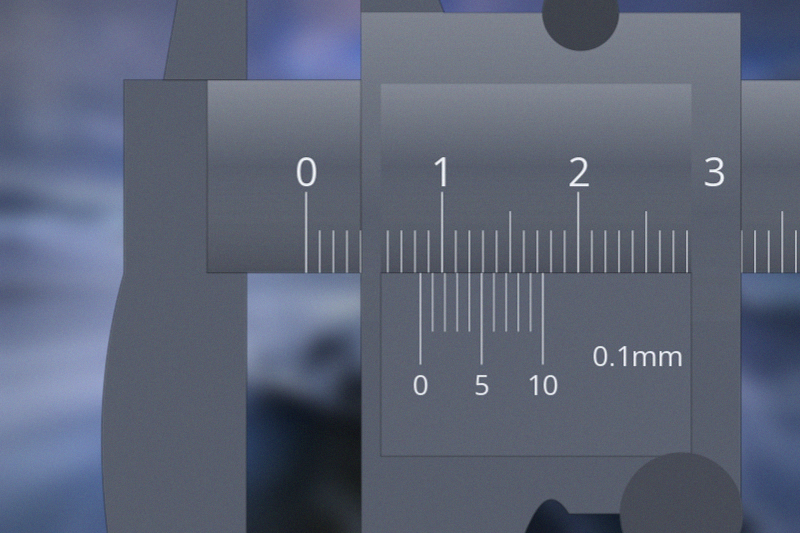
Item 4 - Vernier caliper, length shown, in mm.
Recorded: 8.4 mm
